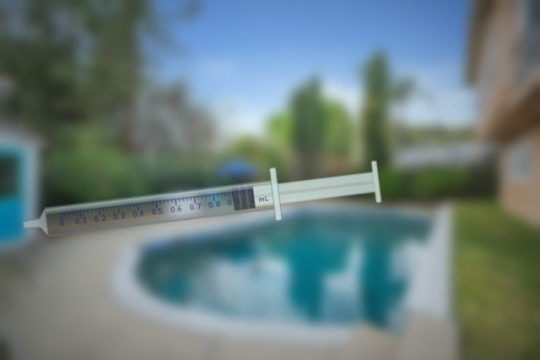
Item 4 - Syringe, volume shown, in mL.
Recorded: 0.9 mL
